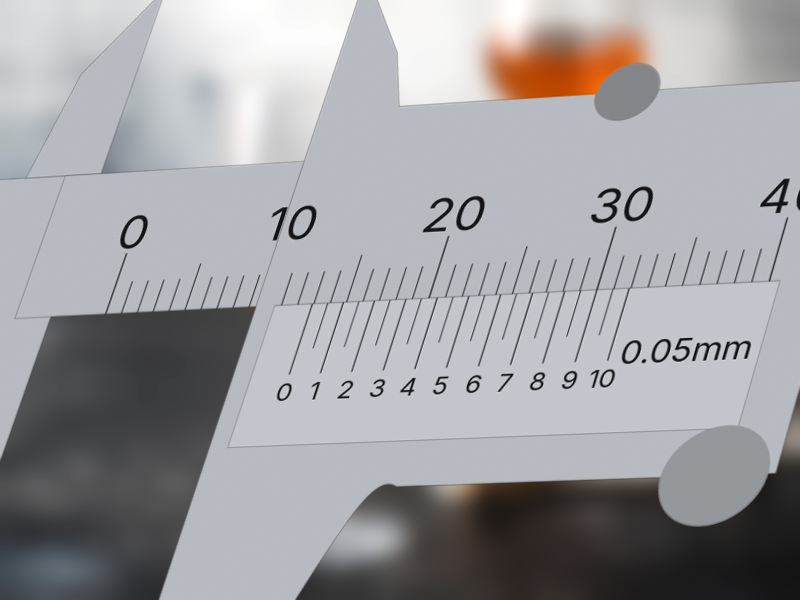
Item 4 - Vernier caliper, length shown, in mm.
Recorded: 12.9 mm
